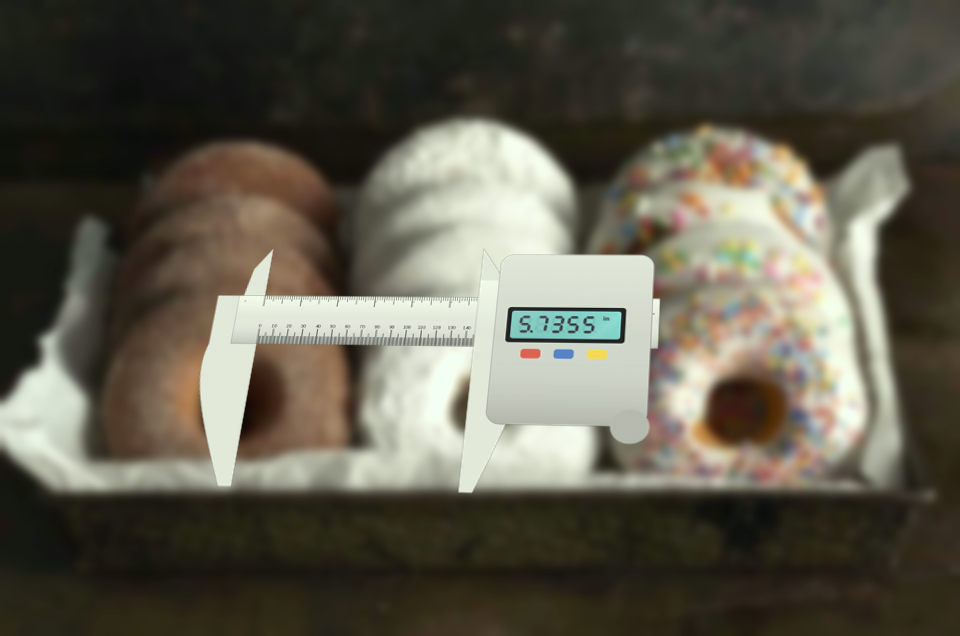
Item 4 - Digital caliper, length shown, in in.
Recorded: 5.7355 in
